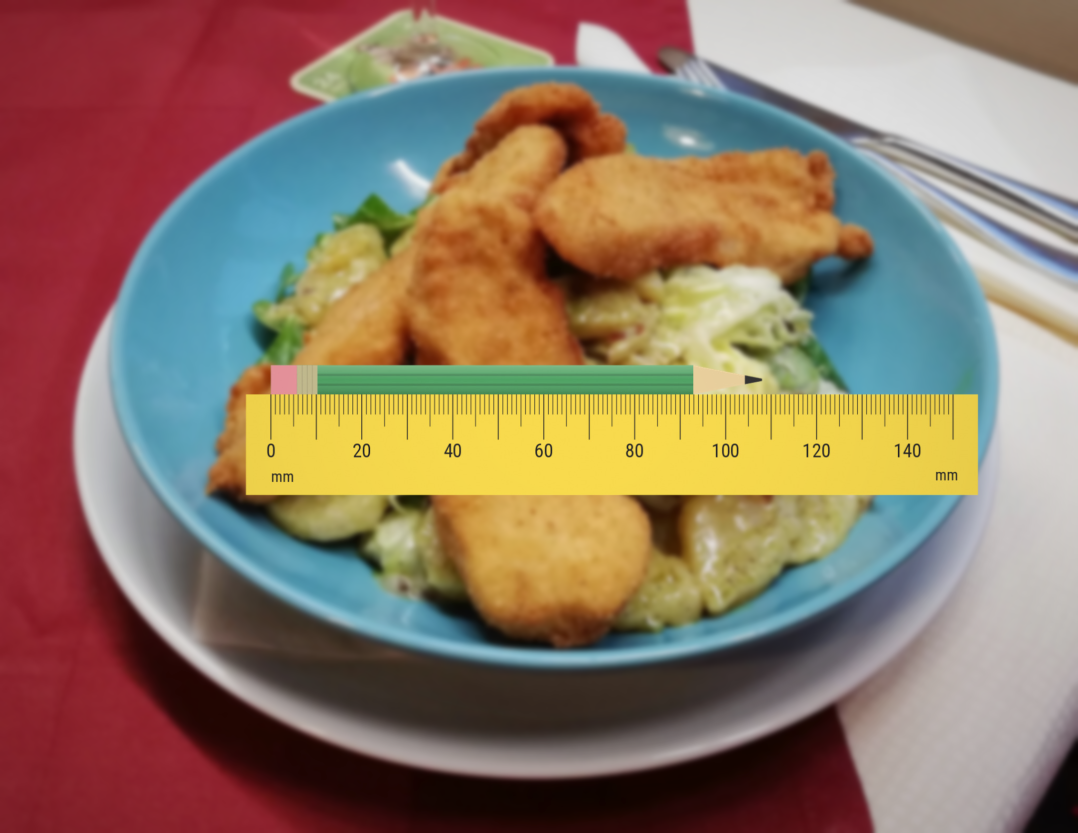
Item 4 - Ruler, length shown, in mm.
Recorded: 108 mm
